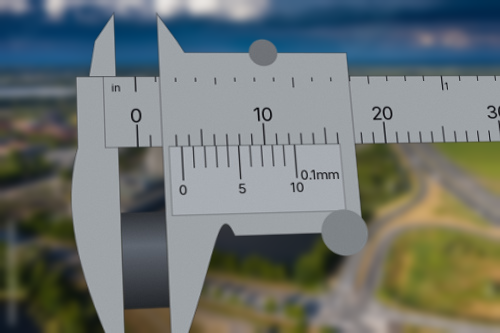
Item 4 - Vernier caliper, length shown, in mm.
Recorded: 3.4 mm
